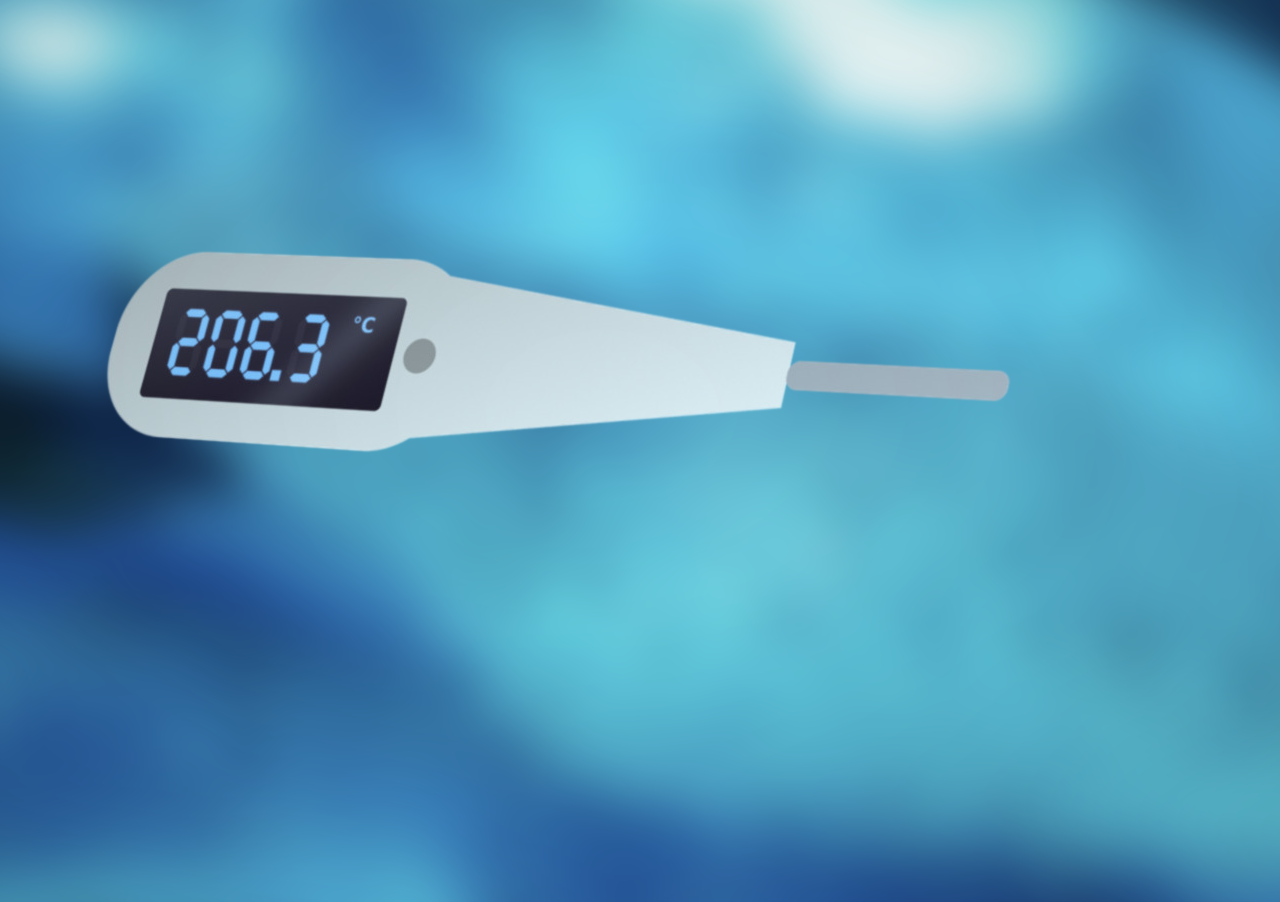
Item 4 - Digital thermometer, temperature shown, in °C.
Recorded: 206.3 °C
